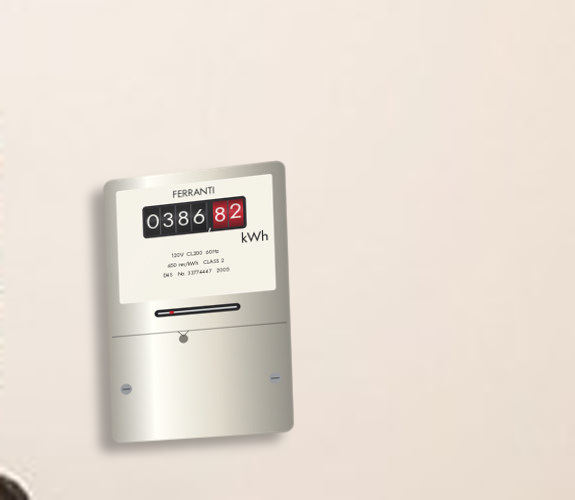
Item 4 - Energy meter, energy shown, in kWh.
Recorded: 386.82 kWh
